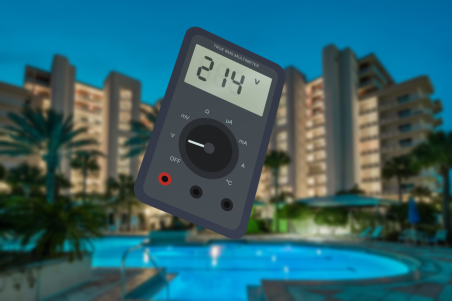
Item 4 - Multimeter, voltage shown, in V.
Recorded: 214 V
